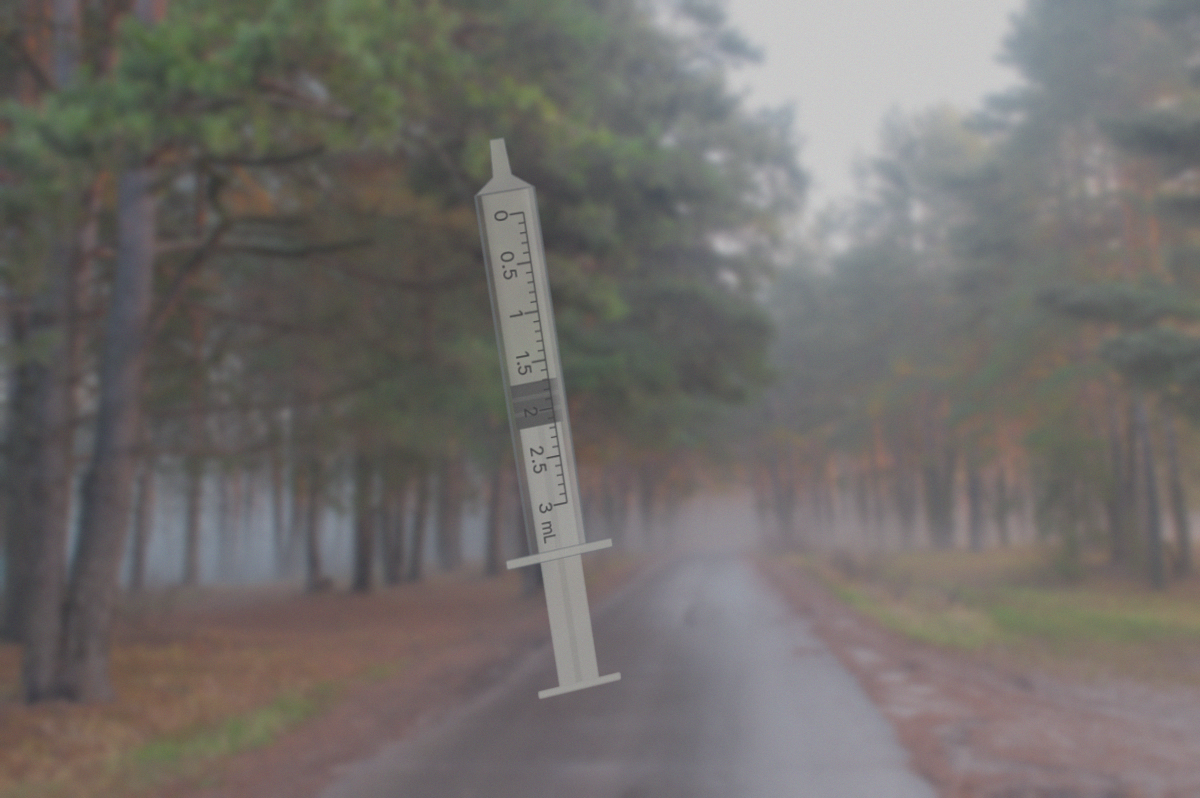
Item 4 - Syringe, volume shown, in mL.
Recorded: 1.7 mL
